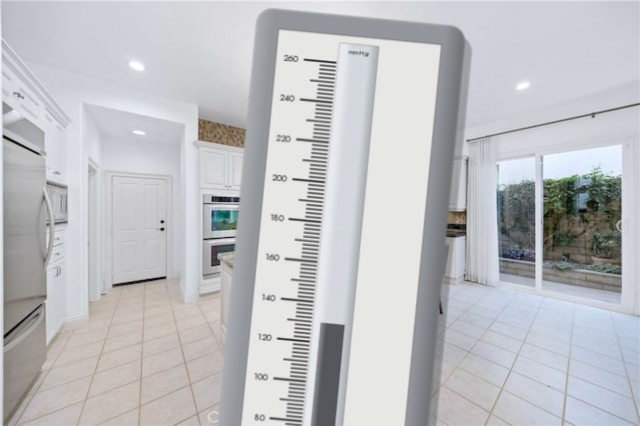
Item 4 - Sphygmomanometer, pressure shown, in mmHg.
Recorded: 130 mmHg
